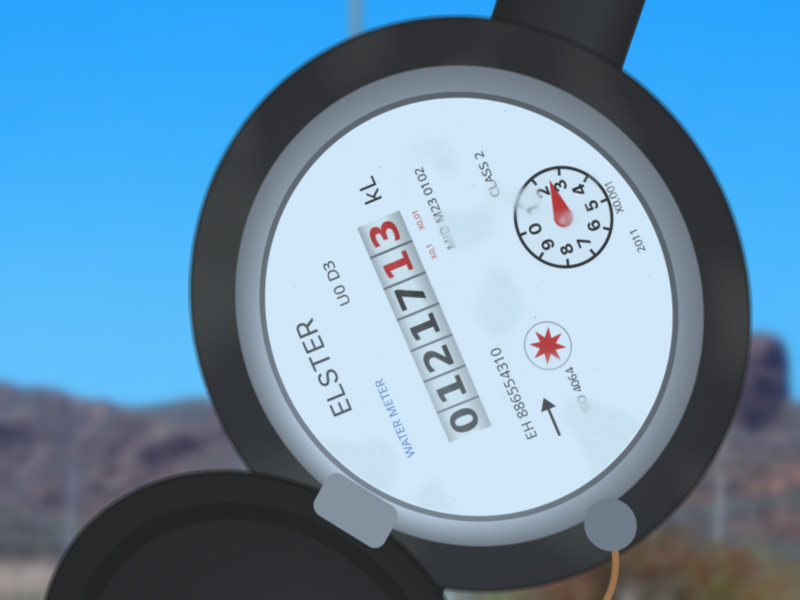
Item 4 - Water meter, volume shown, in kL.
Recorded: 1217.132 kL
